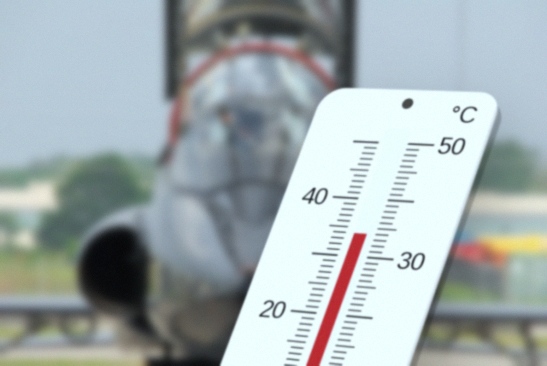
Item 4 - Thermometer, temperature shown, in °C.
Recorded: 34 °C
